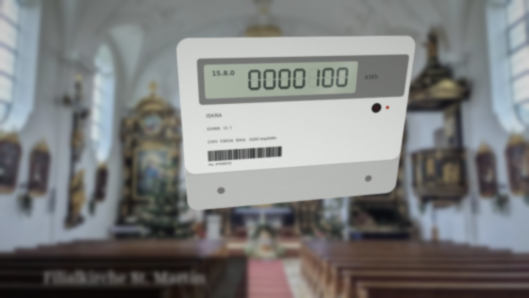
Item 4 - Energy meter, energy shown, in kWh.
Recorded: 100 kWh
